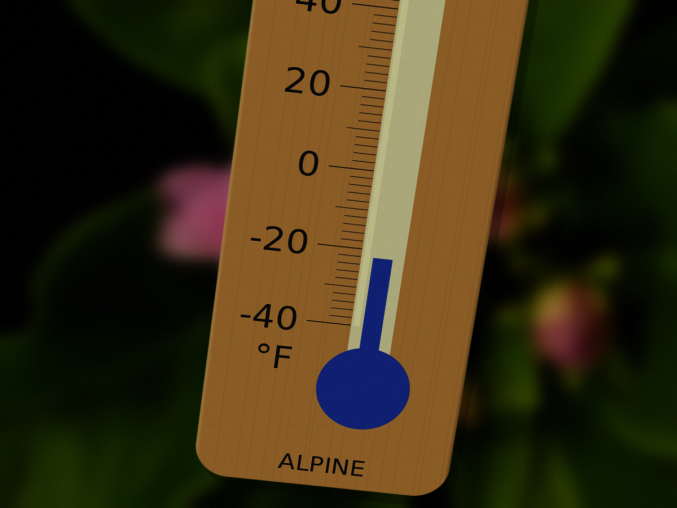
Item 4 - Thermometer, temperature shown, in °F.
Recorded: -22 °F
